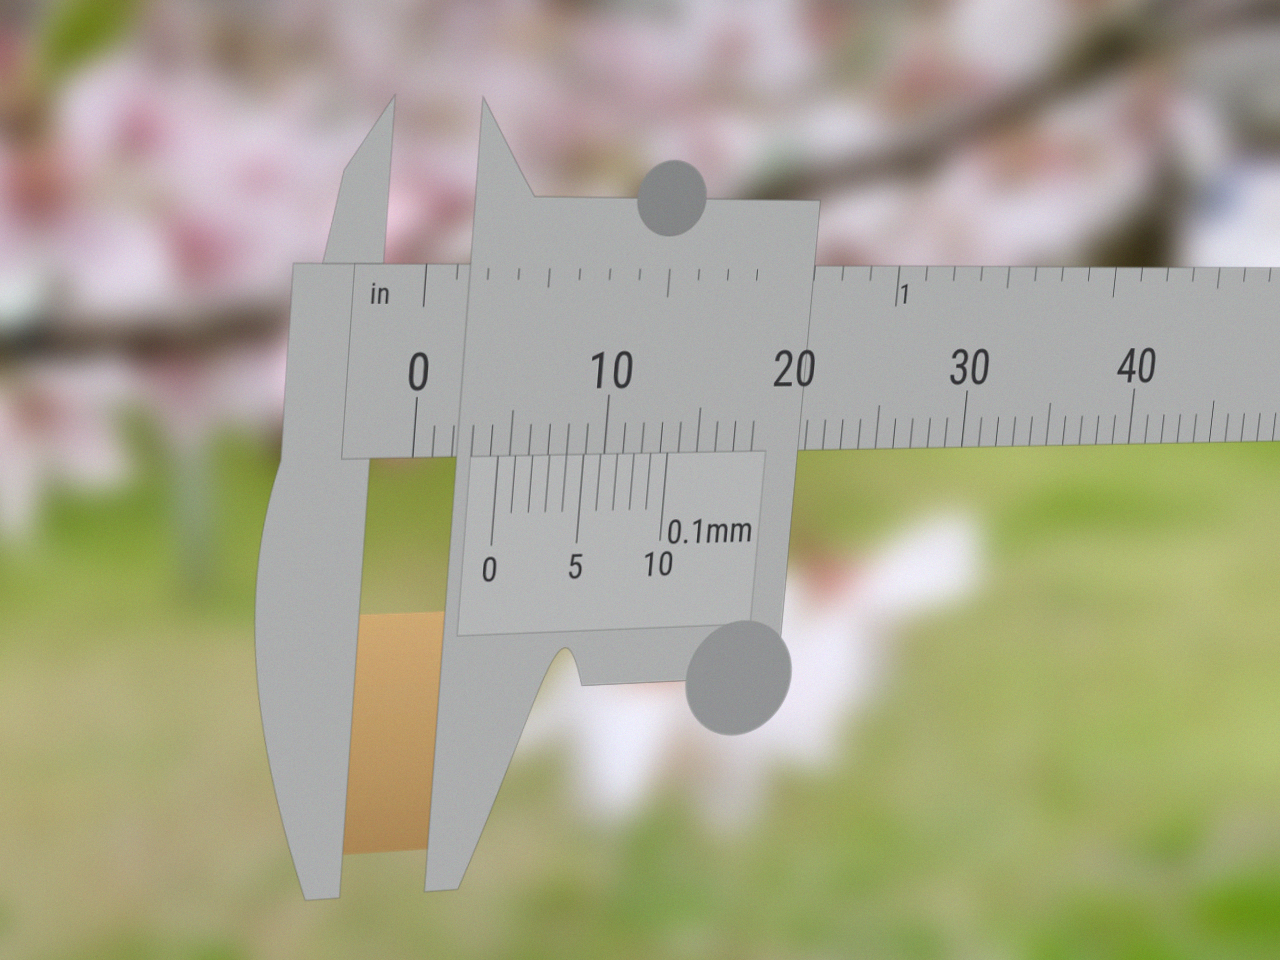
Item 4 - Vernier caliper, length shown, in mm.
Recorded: 4.4 mm
